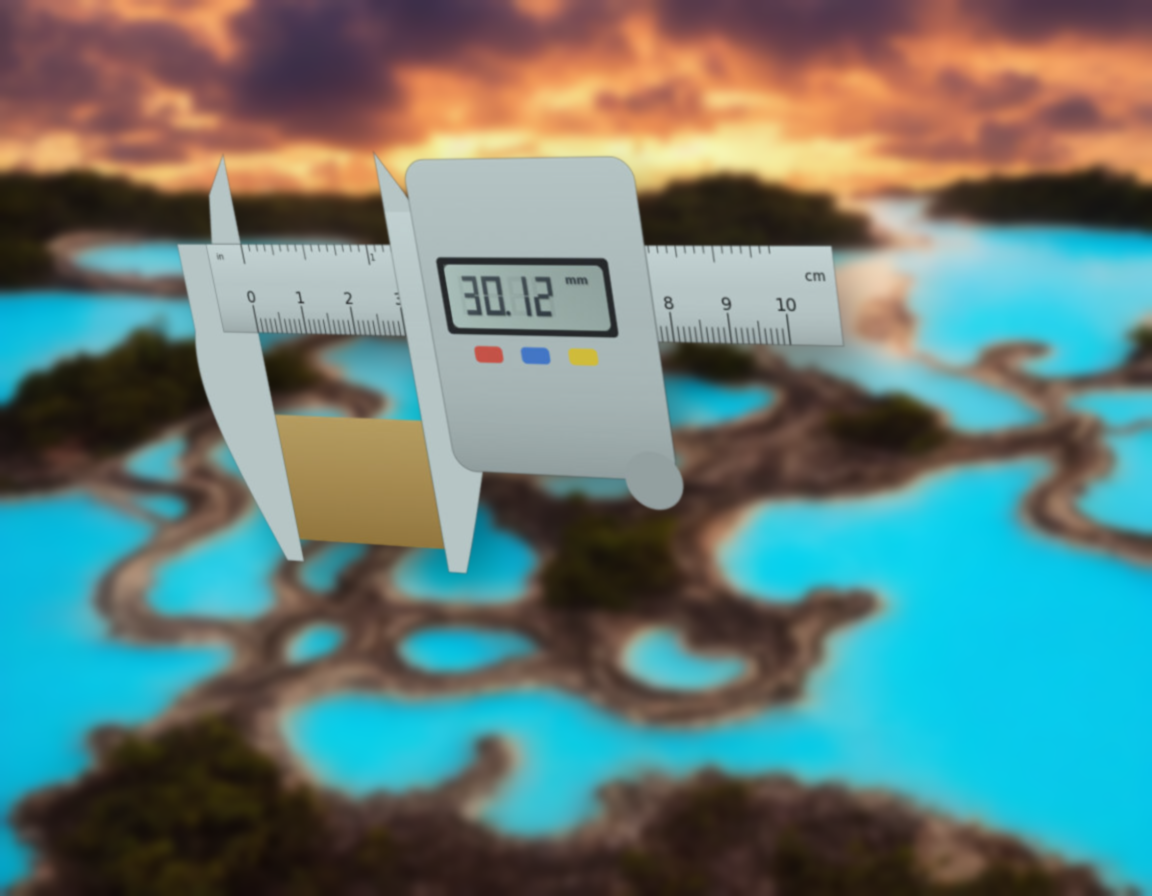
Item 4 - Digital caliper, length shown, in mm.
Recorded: 30.12 mm
